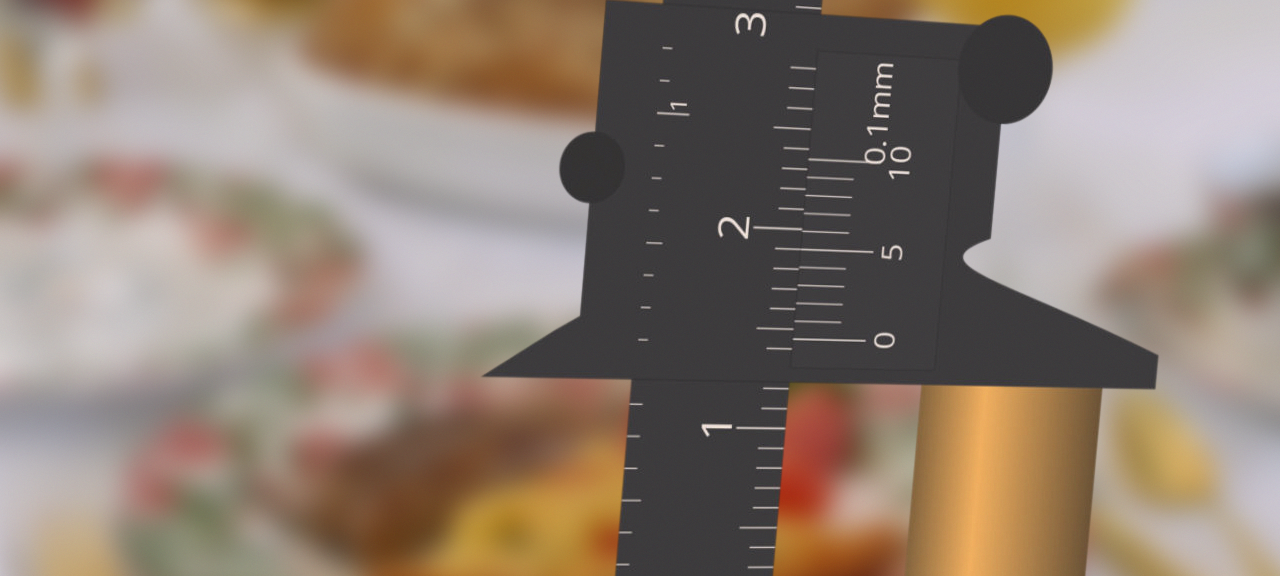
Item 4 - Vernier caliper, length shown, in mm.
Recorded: 14.5 mm
